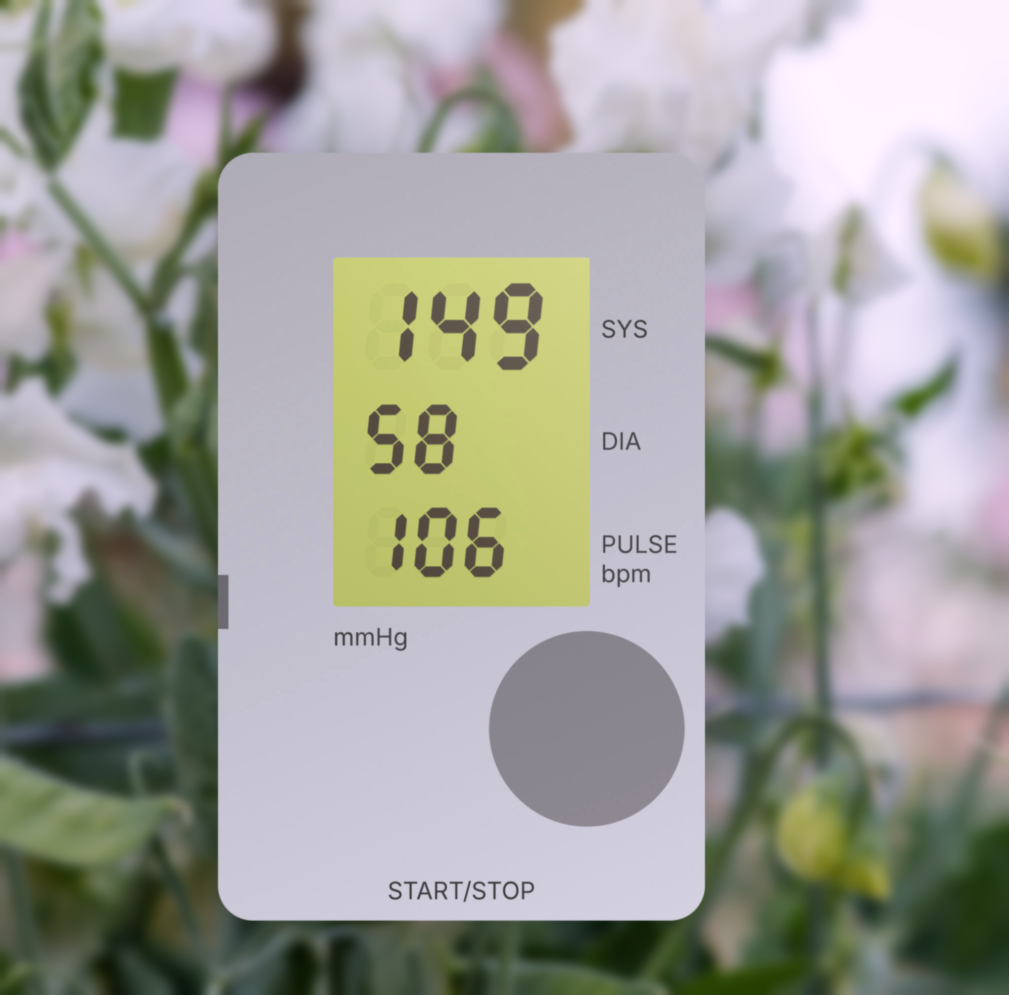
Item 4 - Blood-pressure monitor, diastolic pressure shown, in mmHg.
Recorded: 58 mmHg
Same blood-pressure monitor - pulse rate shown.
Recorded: 106 bpm
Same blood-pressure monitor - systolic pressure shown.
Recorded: 149 mmHg
